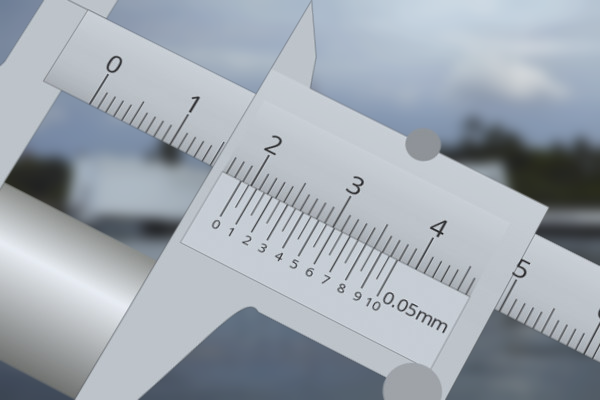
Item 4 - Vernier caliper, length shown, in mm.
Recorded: 18.8 mm
